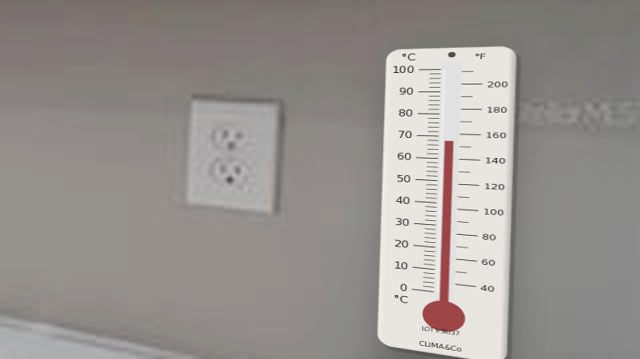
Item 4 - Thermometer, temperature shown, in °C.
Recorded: 68 °C
